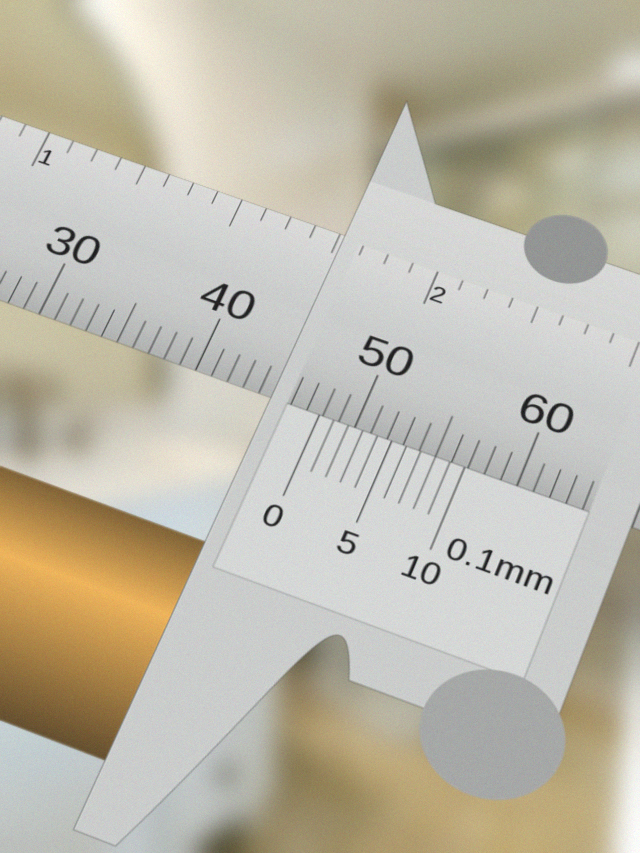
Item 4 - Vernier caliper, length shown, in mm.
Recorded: 47.8 mm
